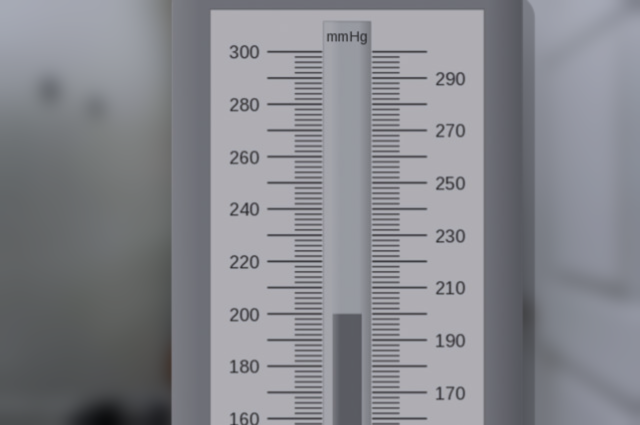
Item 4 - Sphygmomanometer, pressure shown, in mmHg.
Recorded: 200 mmHg
